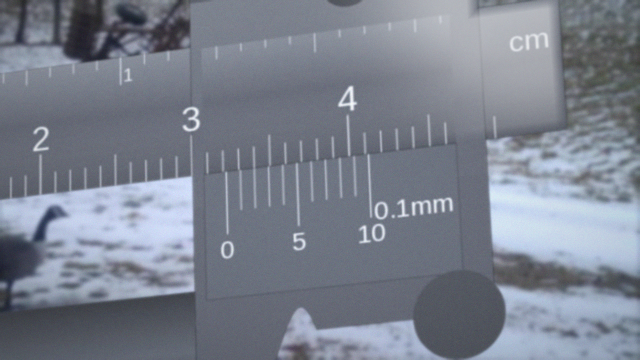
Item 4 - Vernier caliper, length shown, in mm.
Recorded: 32.2 mm
